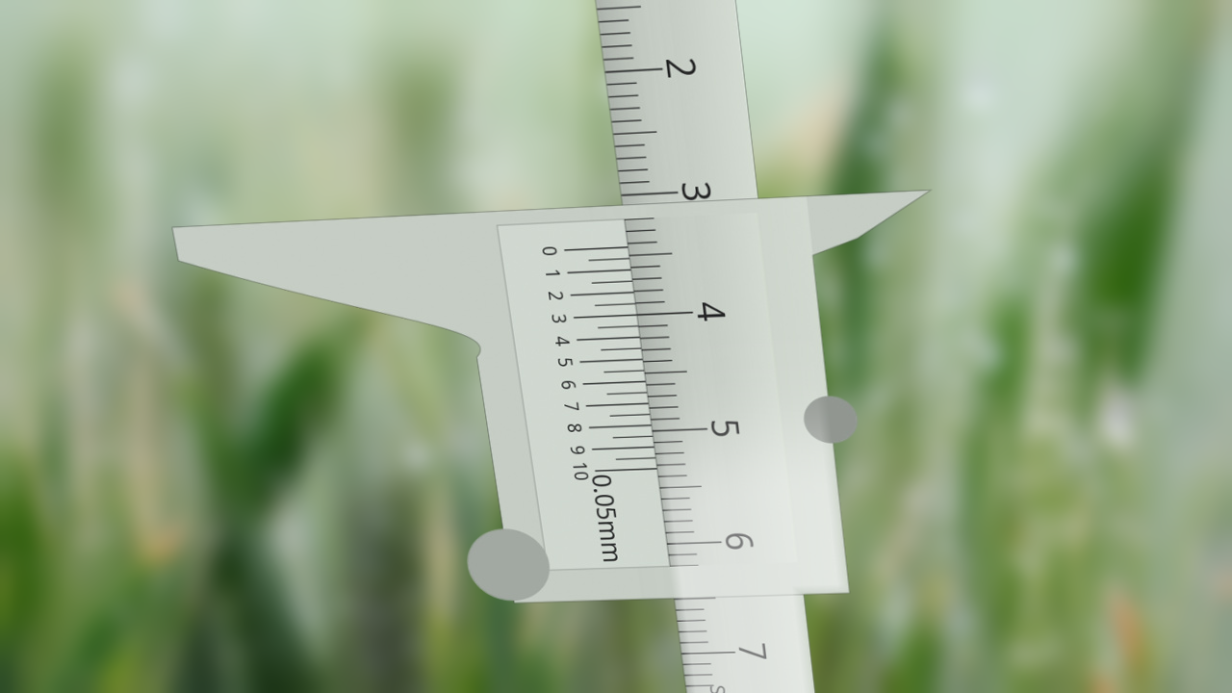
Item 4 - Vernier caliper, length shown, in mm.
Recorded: 34.3 mm
